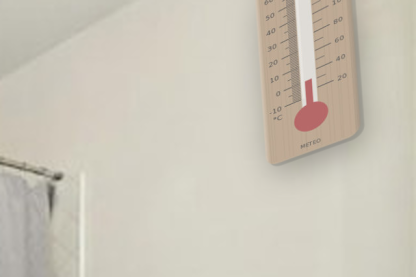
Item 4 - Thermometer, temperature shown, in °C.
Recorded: 0 °C
